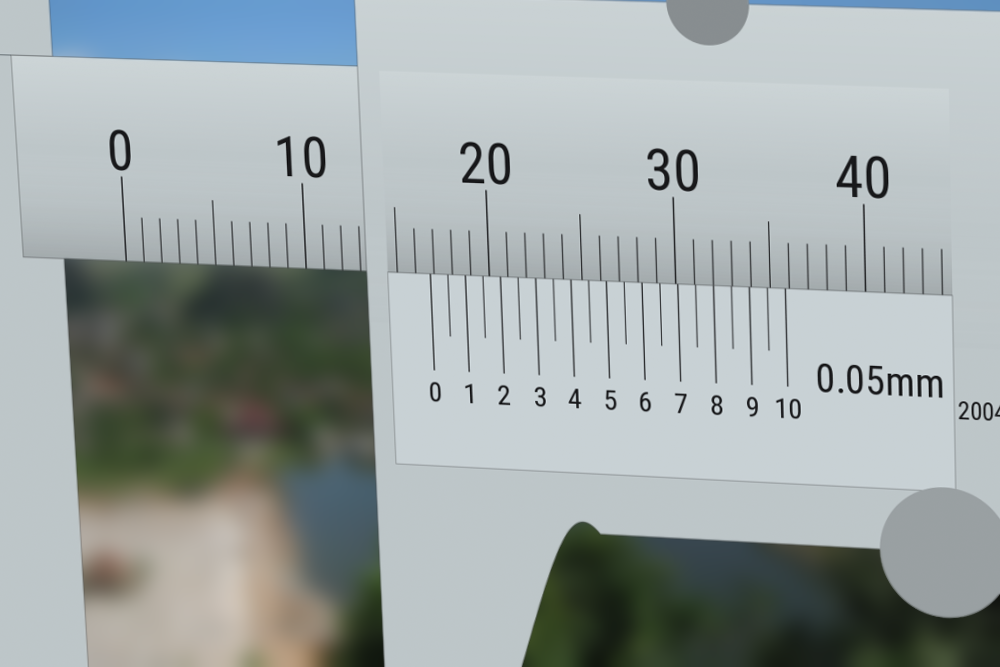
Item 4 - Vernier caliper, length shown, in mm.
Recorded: 16.8 mm
